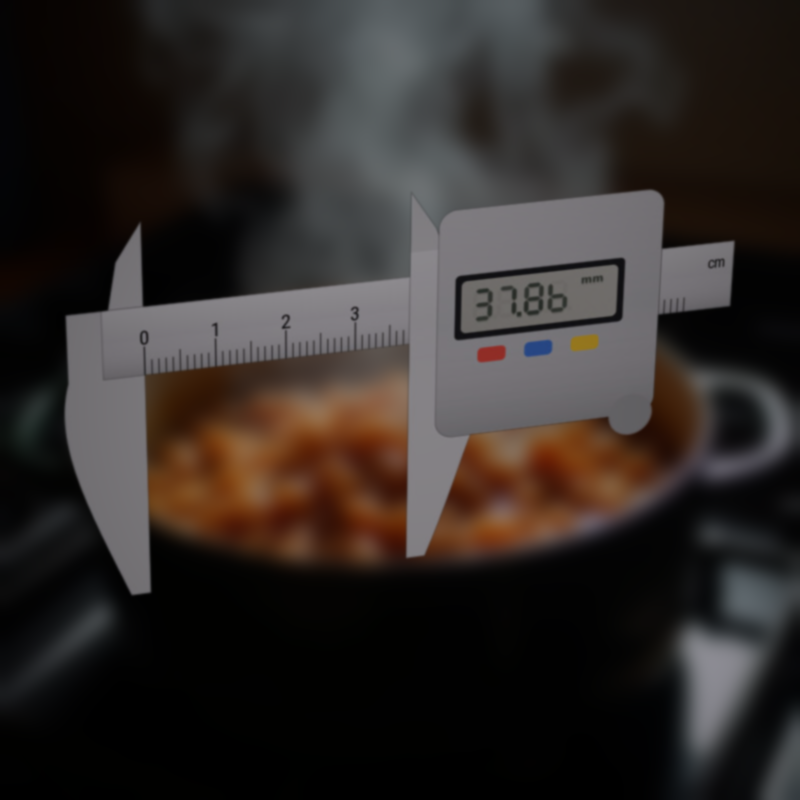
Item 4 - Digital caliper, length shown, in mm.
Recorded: 37.86 mm
